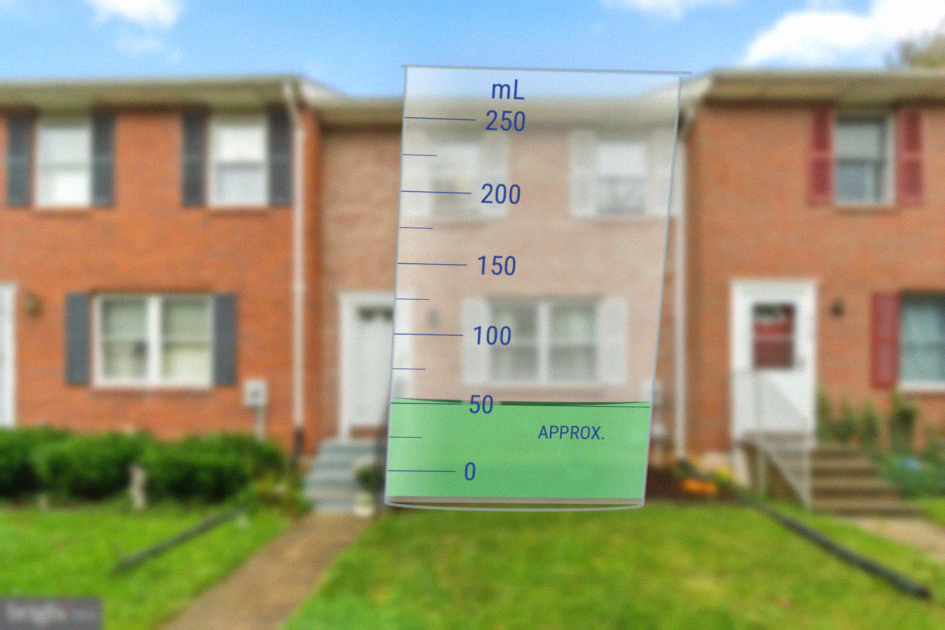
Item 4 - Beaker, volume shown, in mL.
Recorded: 50 mL
